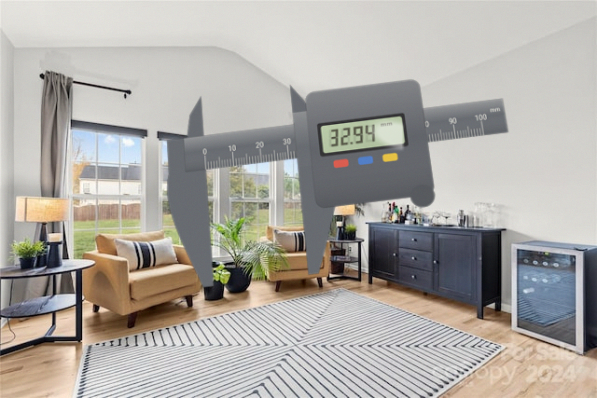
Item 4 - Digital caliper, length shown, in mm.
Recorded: 32.94 mm
